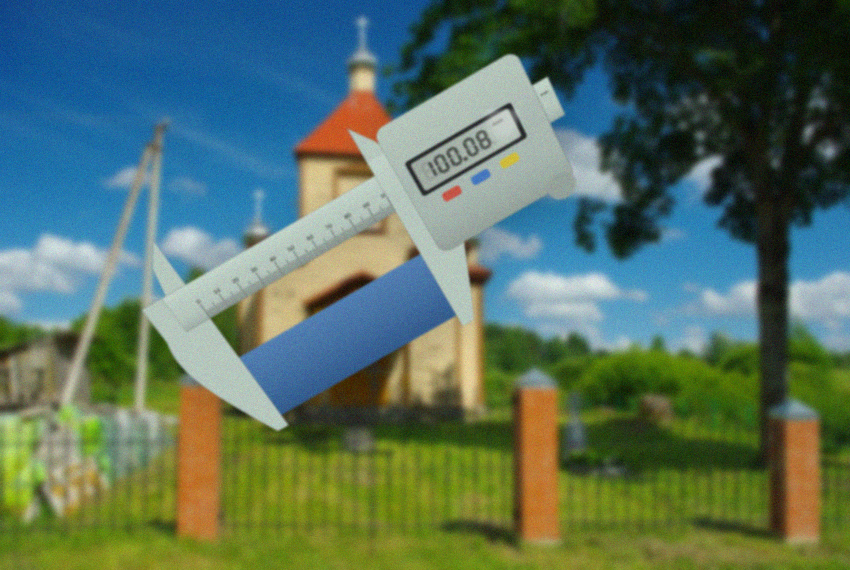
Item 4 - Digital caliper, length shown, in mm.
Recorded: 100.08 mm
